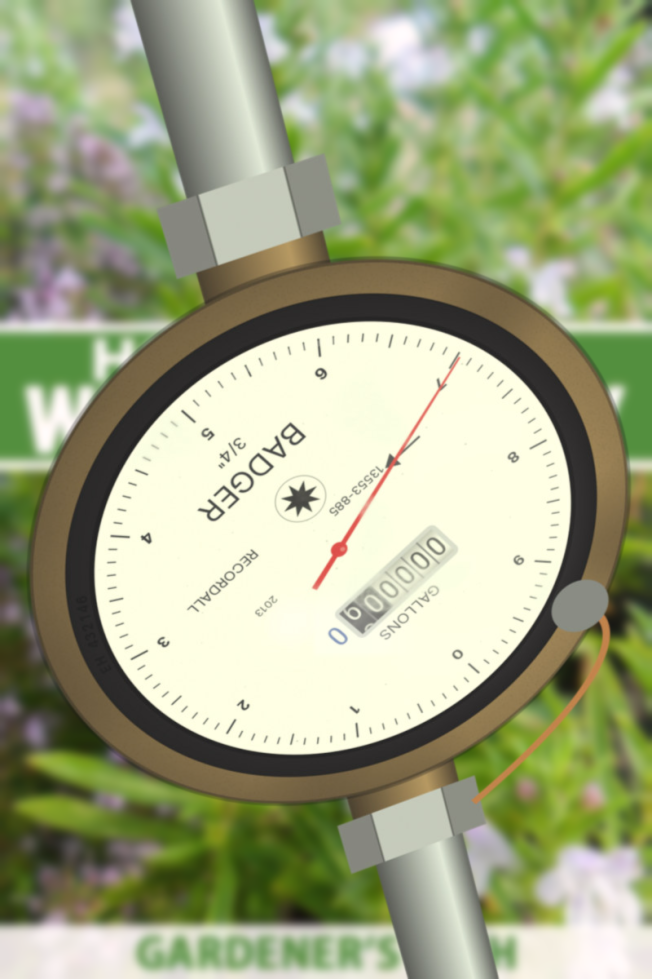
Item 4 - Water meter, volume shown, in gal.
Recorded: 87.0 gal
